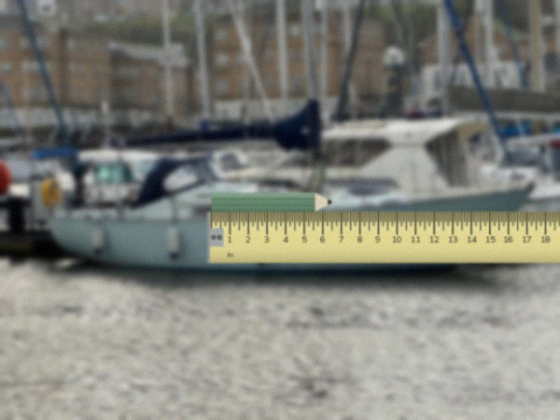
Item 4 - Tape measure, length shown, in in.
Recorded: 6.5 in
